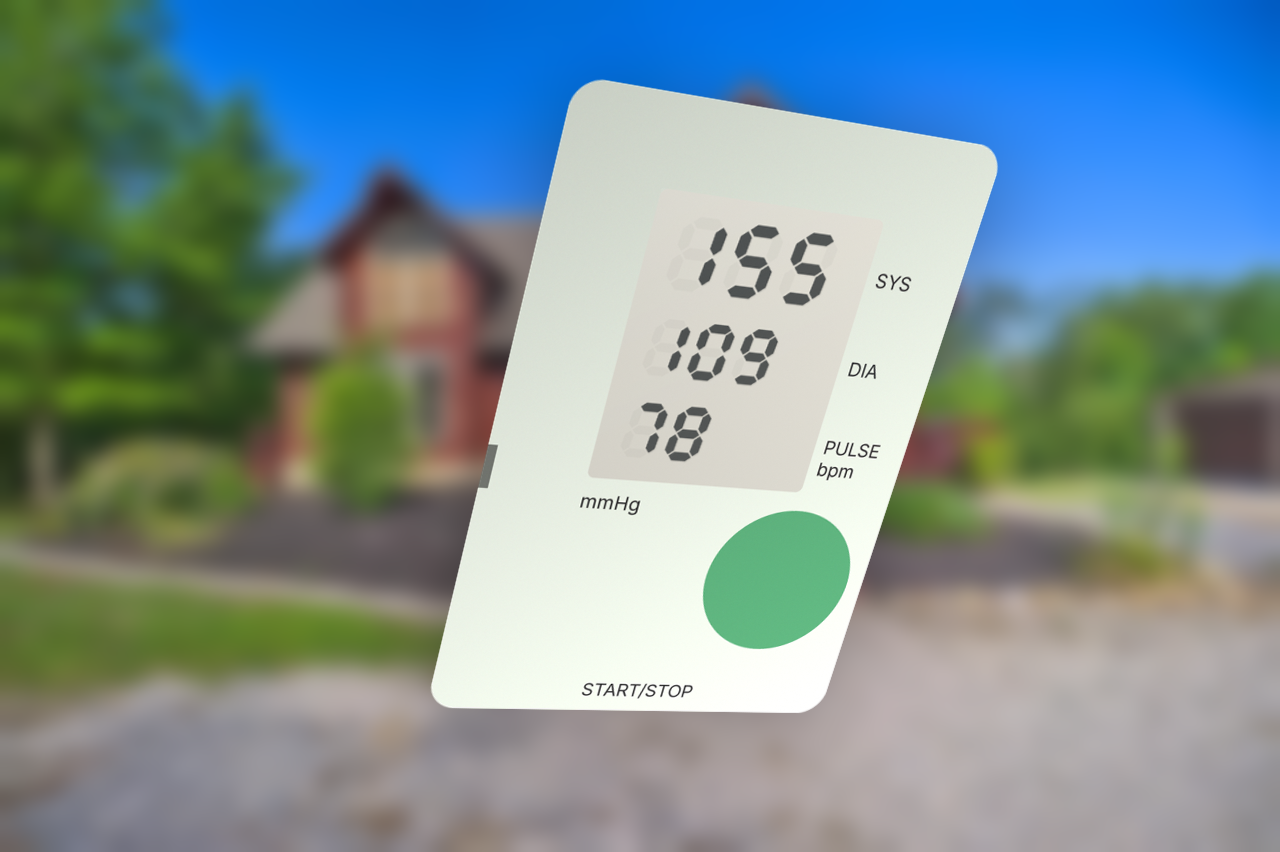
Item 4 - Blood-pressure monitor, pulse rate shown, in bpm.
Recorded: 78 bpm
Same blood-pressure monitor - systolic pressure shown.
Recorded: 155 mmHg
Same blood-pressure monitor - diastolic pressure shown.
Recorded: 109 mmHg
